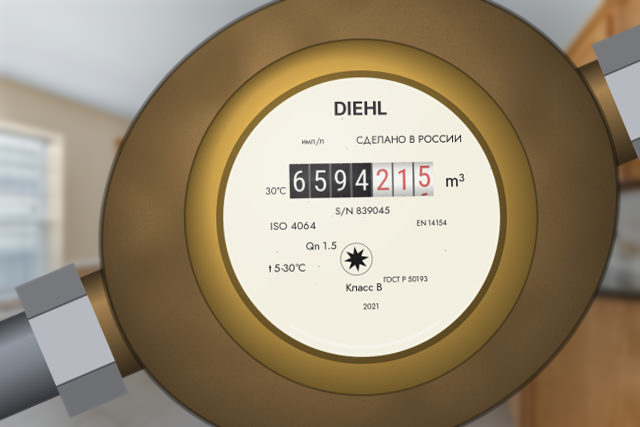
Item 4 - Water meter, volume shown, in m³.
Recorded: 6594.215 m³
